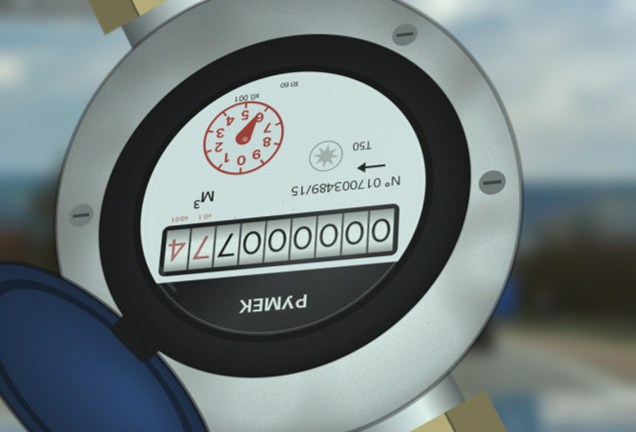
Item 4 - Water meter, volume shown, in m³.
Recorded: 7.745 m³
